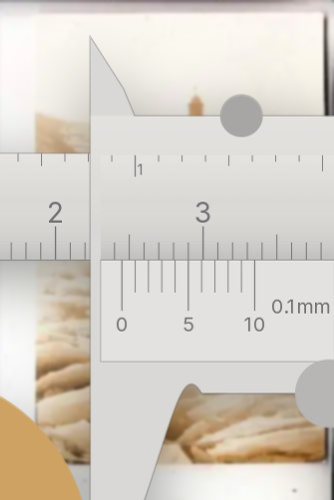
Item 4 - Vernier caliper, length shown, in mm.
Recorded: 24.5 mm
